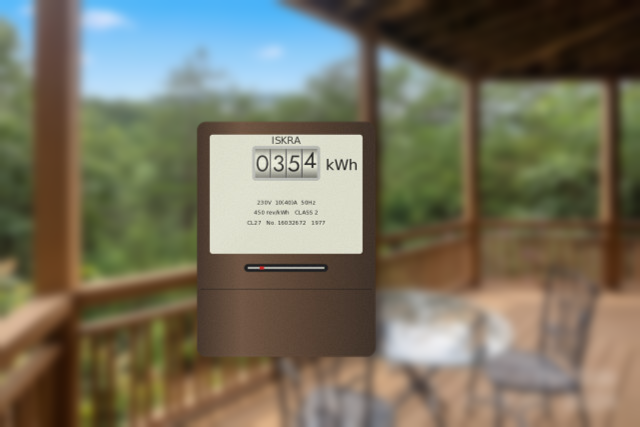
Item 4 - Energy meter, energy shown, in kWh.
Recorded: 354 kWh
